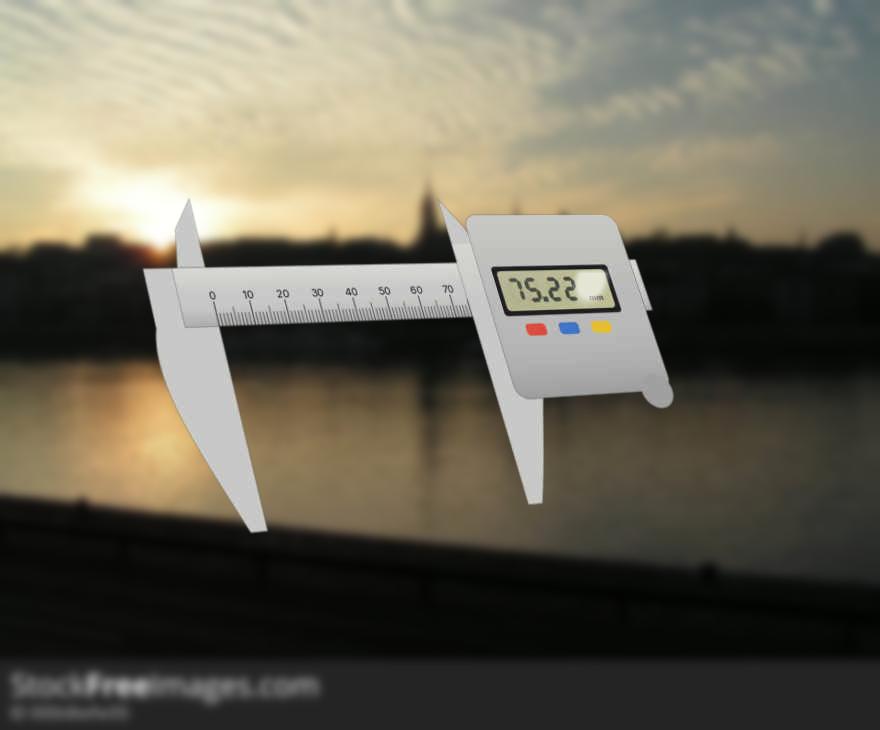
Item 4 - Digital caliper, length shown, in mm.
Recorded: 75.22 mm
